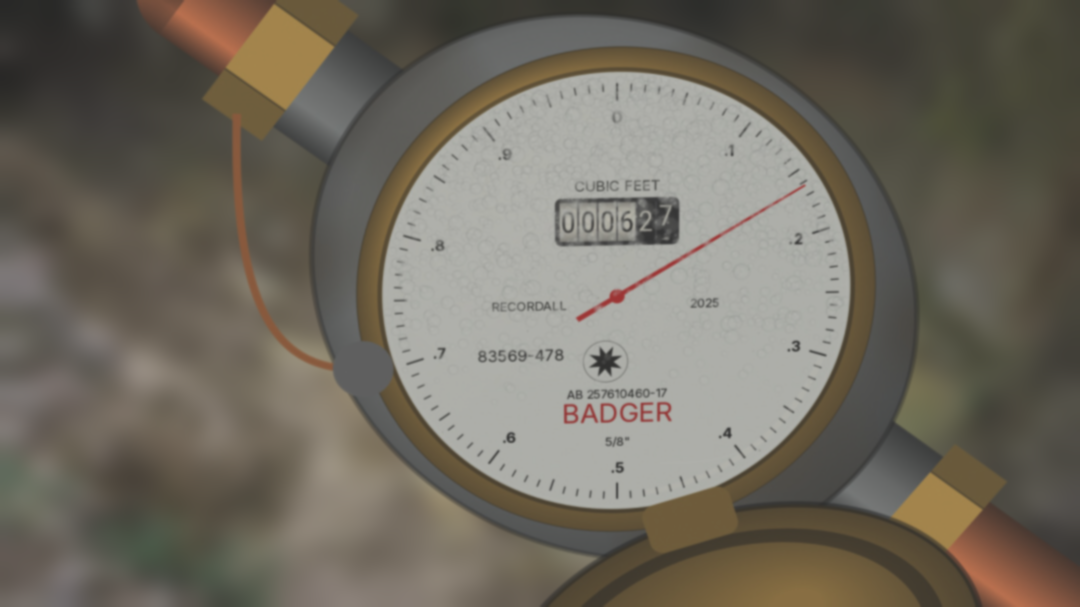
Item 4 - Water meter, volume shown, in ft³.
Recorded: 627.16 ft³
